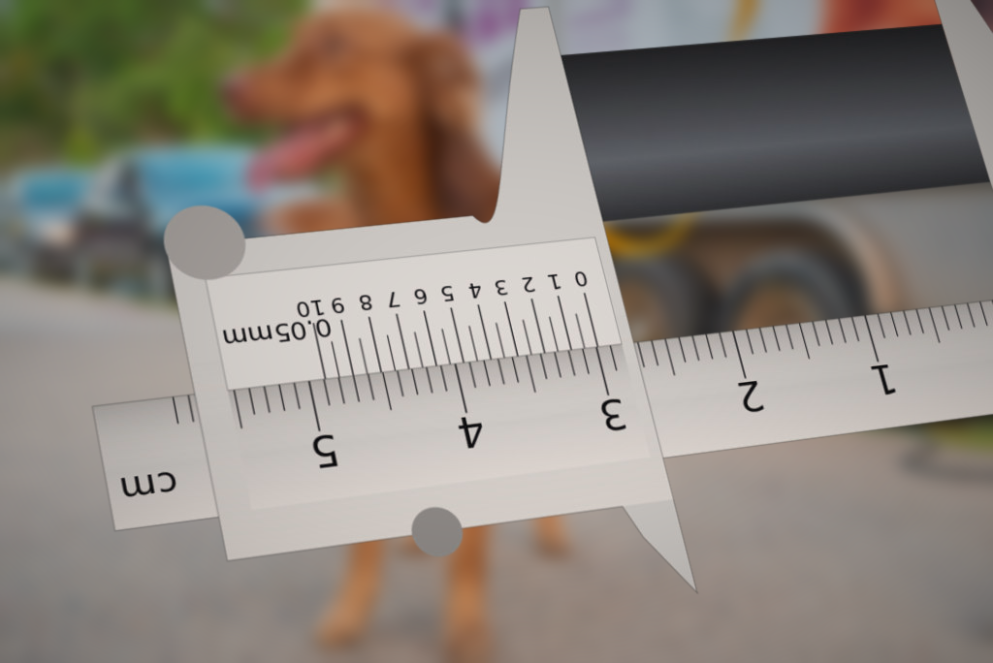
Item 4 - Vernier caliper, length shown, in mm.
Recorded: 29.9 mm
